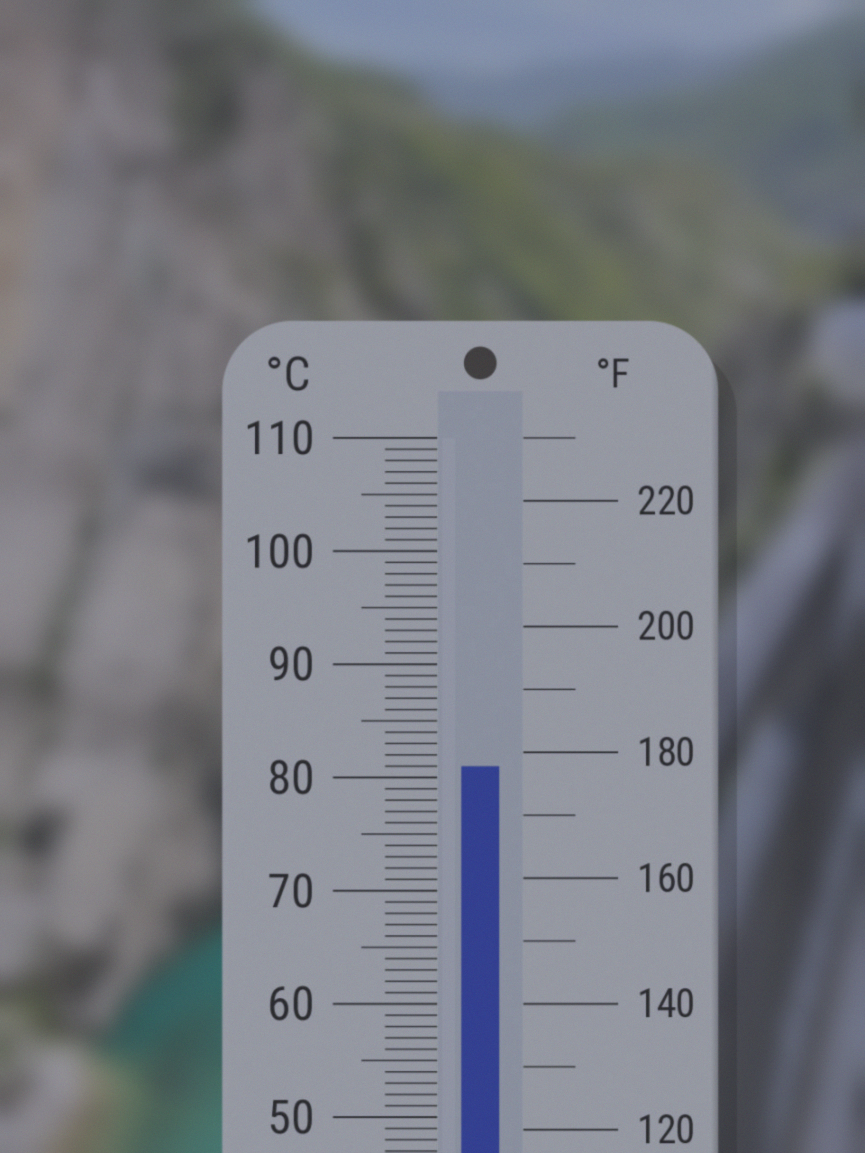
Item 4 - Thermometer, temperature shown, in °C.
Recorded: 81 °C
